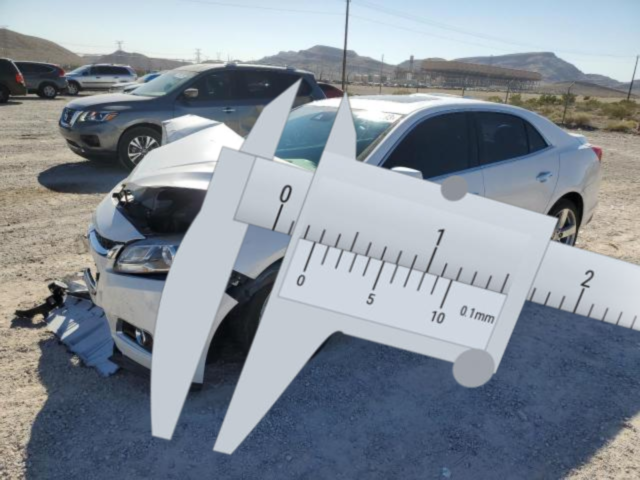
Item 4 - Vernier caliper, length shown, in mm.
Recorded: 2.7 mm
